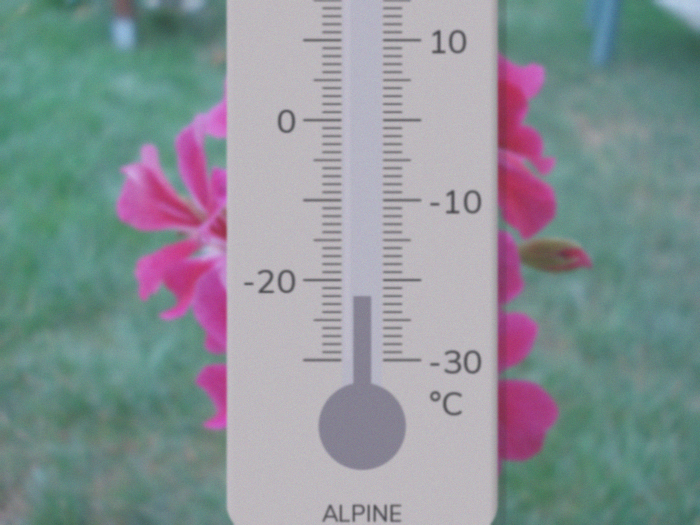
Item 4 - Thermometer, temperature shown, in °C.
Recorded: -22 °C
